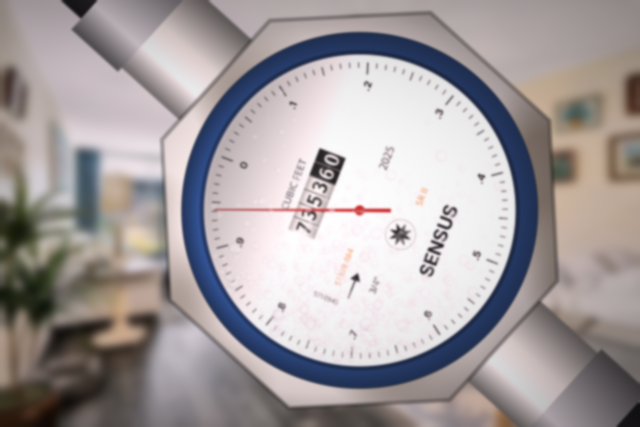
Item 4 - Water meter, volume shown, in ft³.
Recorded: 735359.94 ft³
